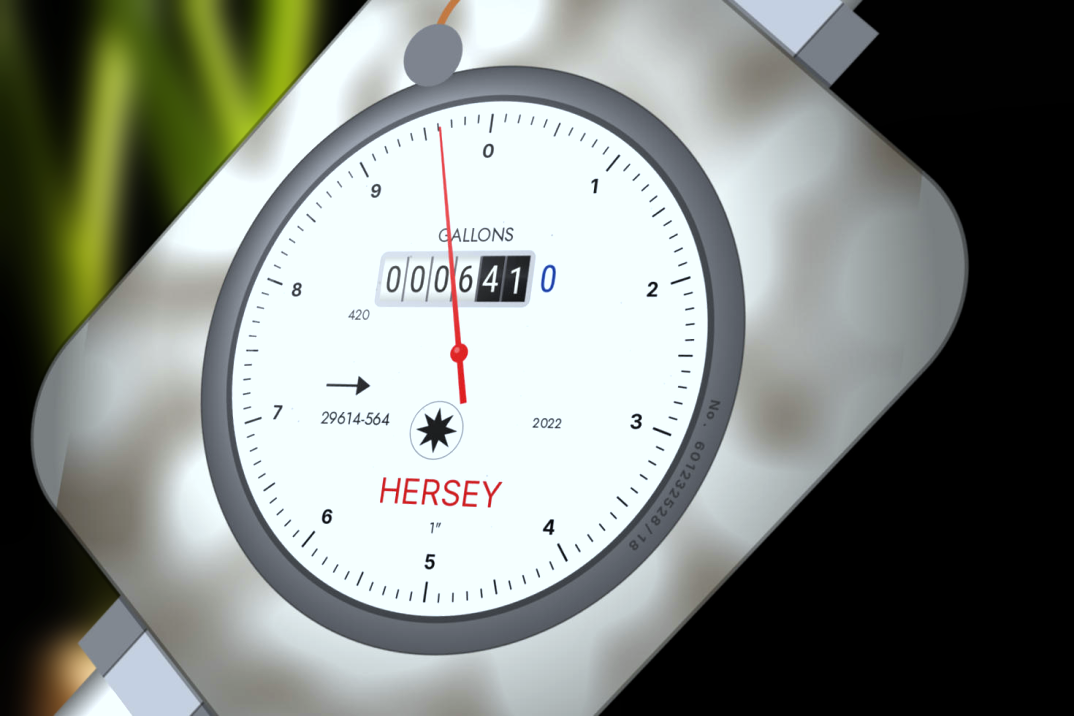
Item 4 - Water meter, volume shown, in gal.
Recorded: 6409.6 gal
